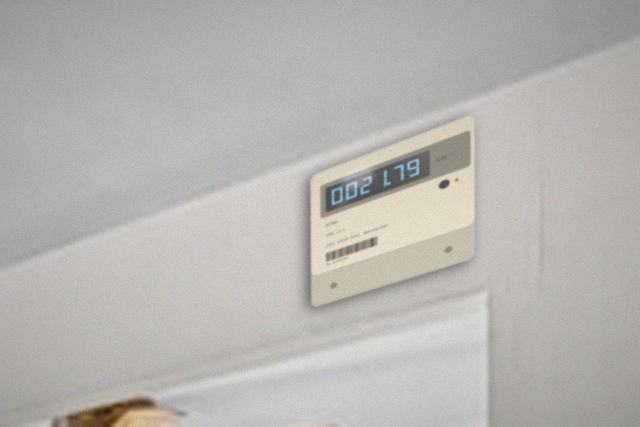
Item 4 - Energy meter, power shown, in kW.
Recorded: 21.79 kW
